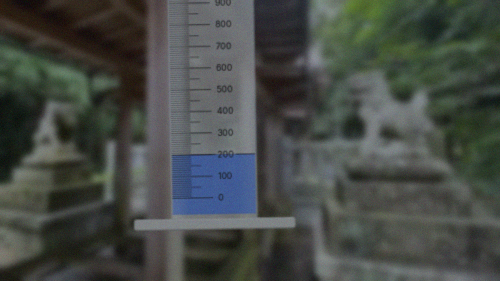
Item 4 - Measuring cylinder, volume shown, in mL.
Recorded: 200 mL
